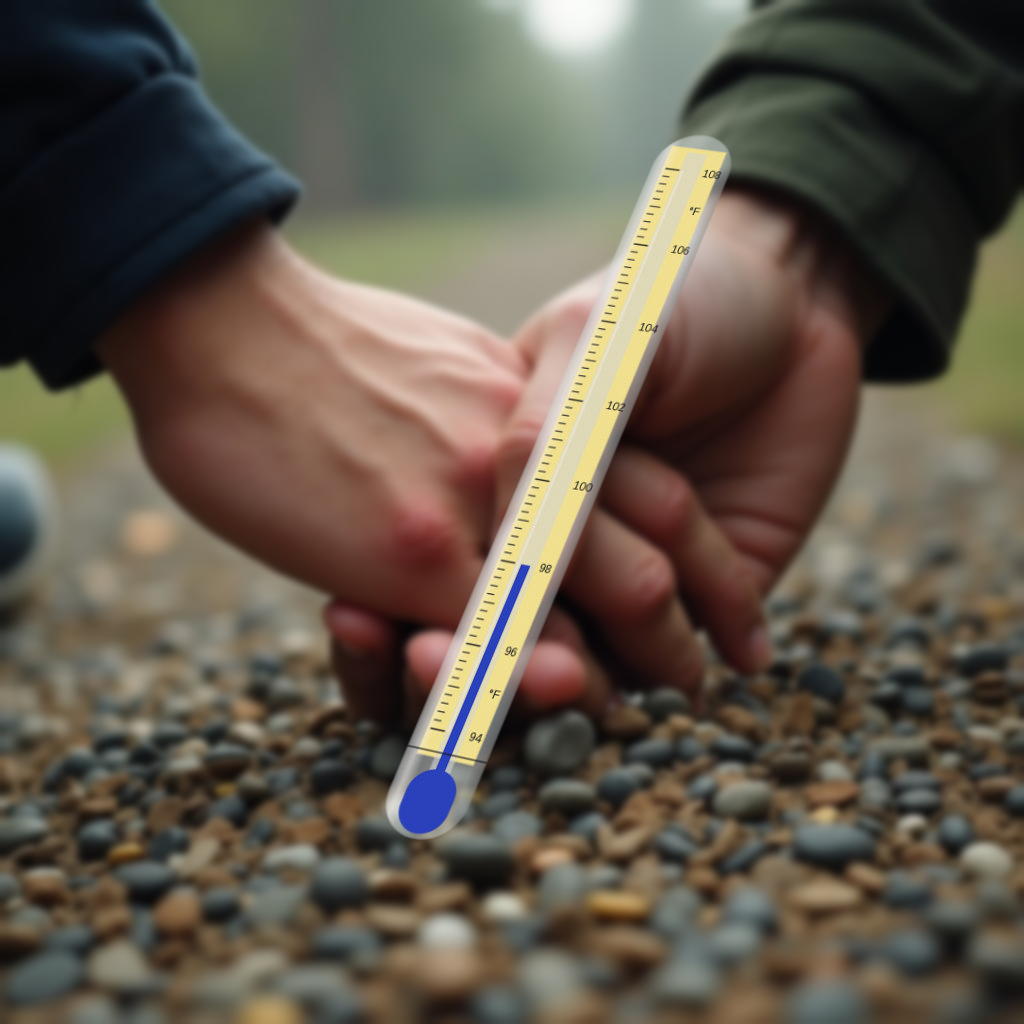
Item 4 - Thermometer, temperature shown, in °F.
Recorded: 98 °F
